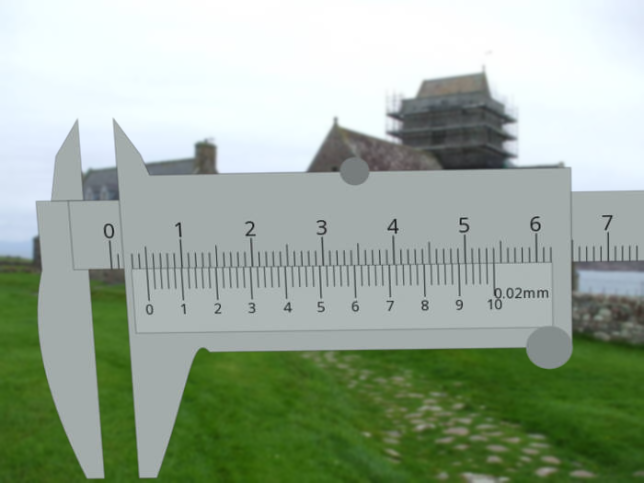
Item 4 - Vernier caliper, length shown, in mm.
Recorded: 5.0 mm
